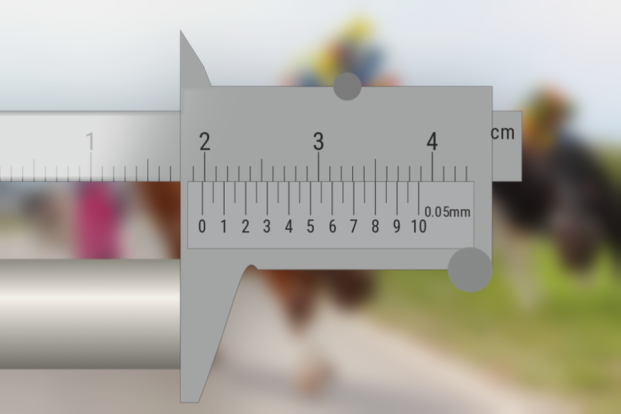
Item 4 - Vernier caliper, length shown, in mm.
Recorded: 19.8 mm
